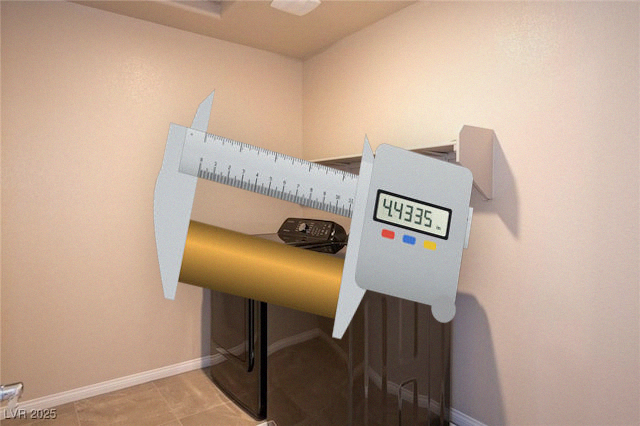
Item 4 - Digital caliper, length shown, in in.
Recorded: 4.4335 in
